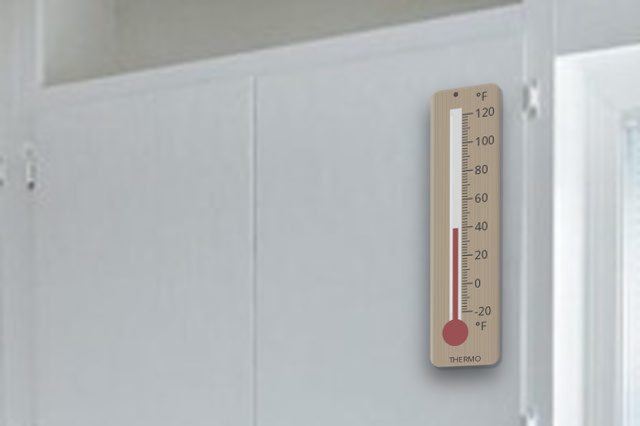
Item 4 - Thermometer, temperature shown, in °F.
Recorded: 40 °F
